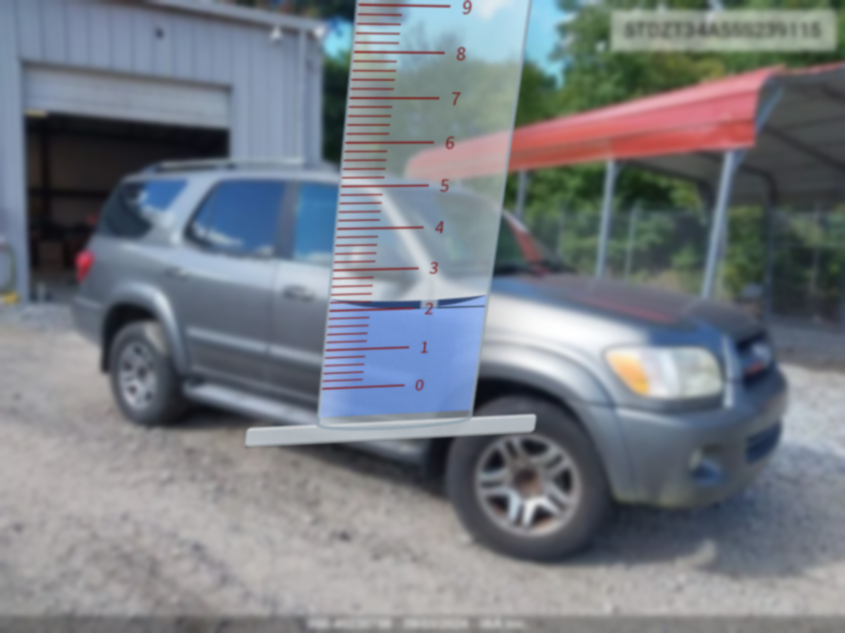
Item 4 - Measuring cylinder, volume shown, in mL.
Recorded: 2 mL
